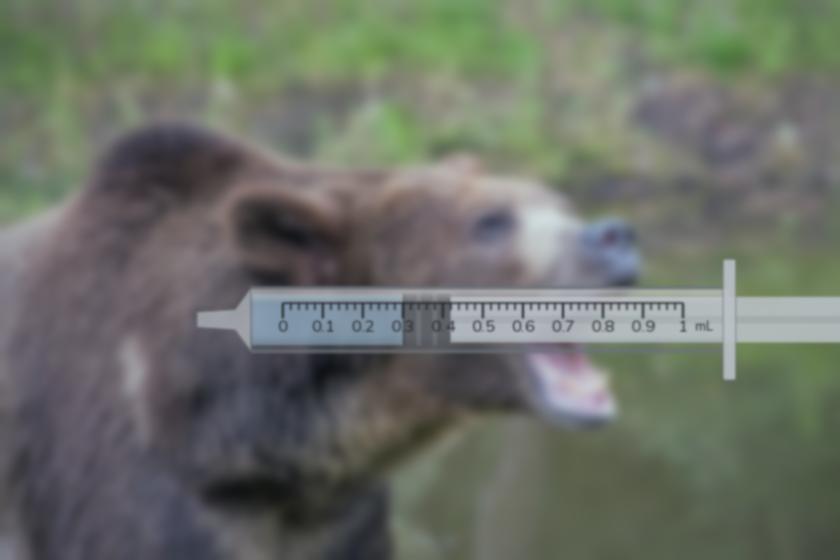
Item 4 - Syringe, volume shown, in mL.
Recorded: 0.3 mL
